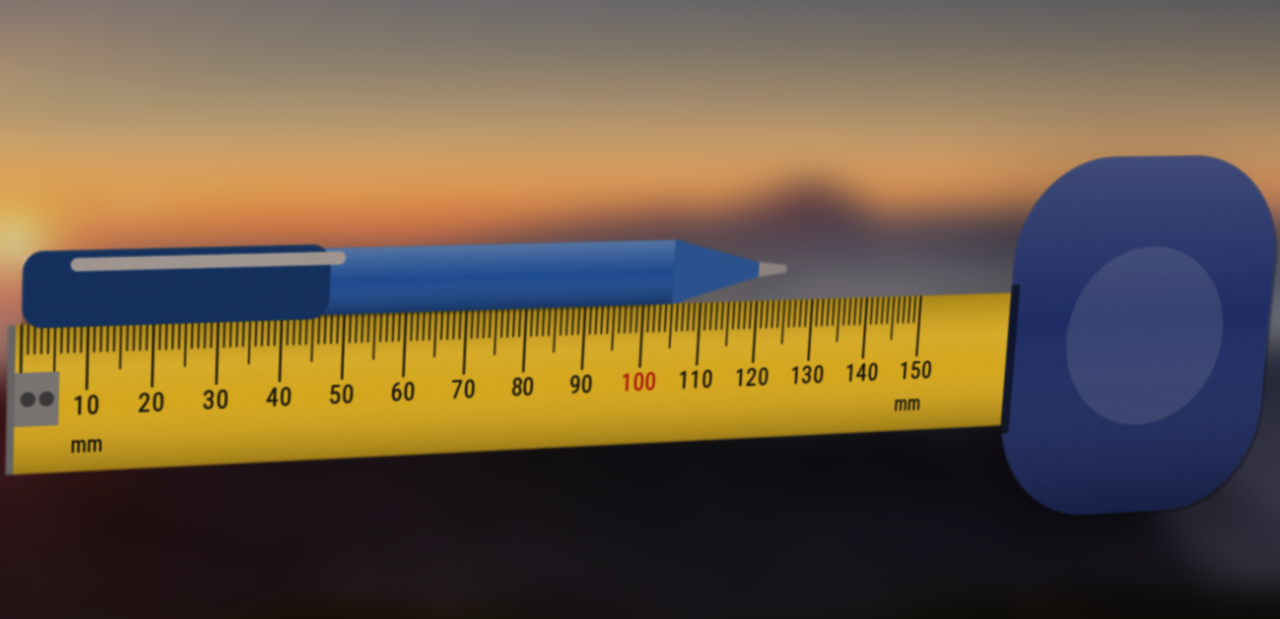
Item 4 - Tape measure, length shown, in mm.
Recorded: 125 mm
